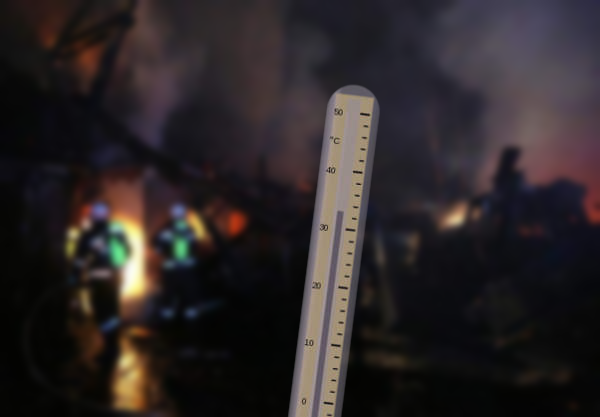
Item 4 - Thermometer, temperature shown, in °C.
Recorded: 33 °C
